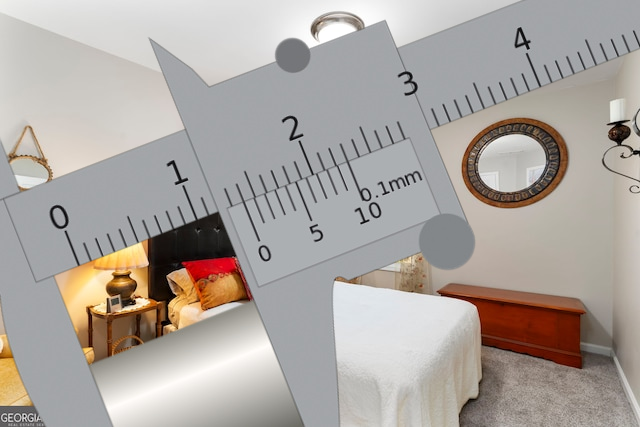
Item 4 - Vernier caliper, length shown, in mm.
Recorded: 14.0 mm
